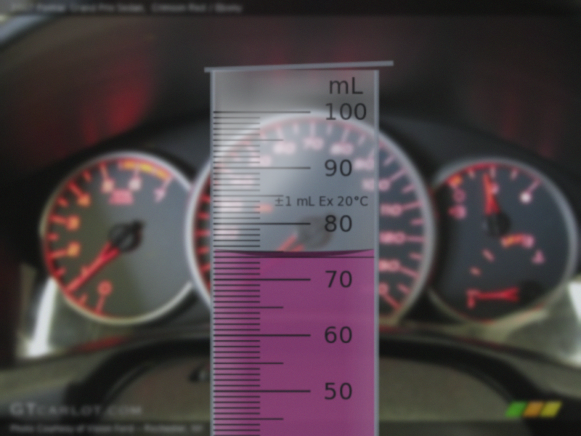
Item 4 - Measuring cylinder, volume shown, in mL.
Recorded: 74 mL
